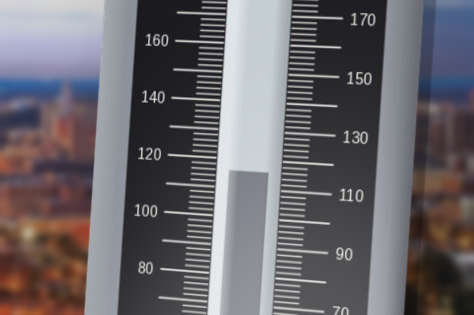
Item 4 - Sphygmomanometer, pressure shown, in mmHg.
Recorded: 116 mmHg
